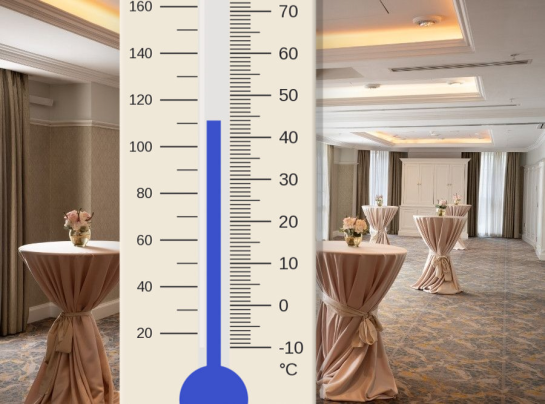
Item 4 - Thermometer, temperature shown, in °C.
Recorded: 44 °C
